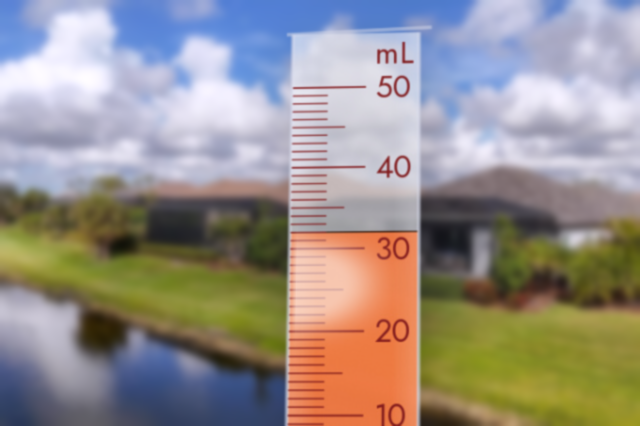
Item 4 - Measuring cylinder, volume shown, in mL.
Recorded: 32 mL
